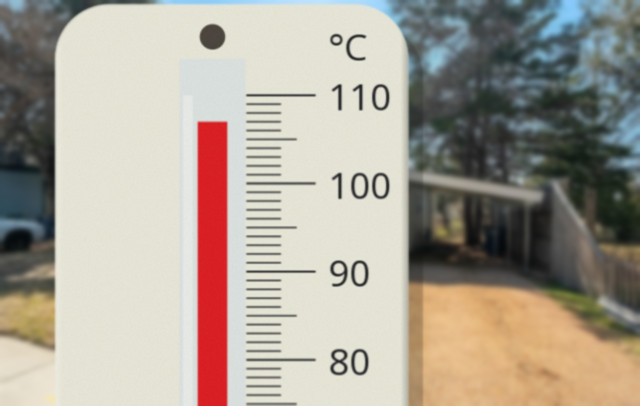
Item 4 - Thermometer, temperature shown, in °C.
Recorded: 107 °C
